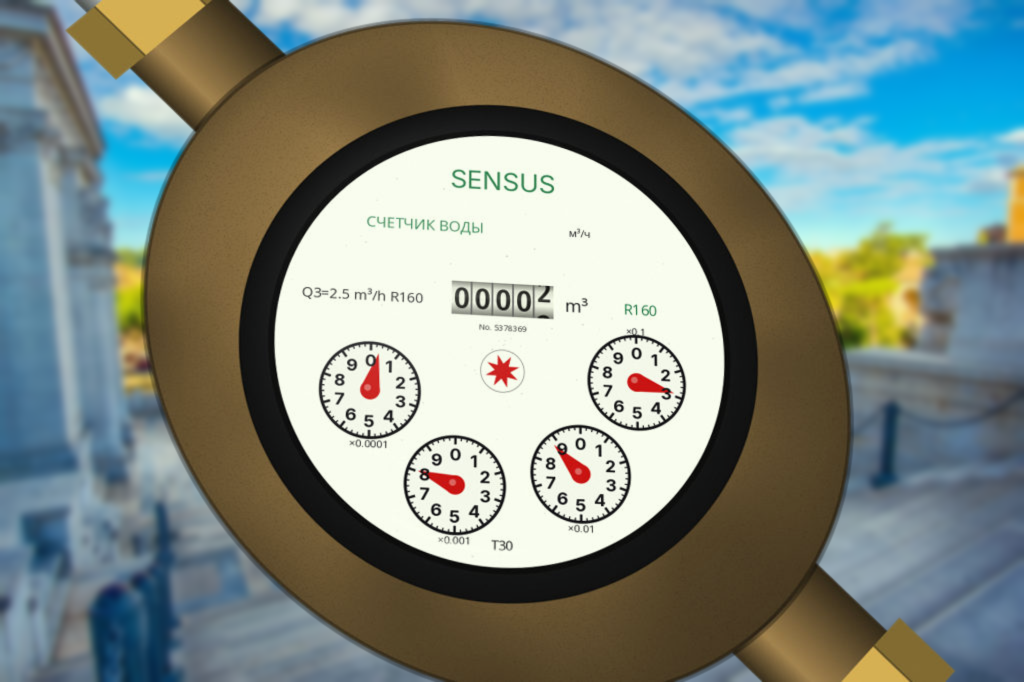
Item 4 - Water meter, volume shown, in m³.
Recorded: 2.2880 m³
